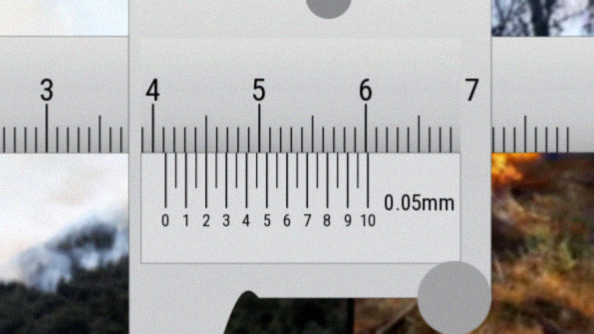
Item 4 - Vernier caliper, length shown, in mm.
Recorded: 41.2 mm
